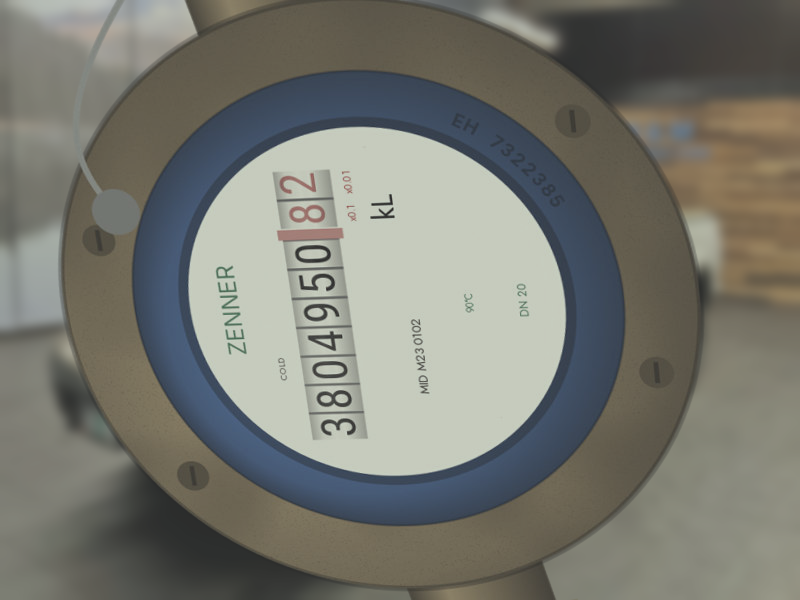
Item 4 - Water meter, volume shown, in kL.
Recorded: 3804950.82 kL
